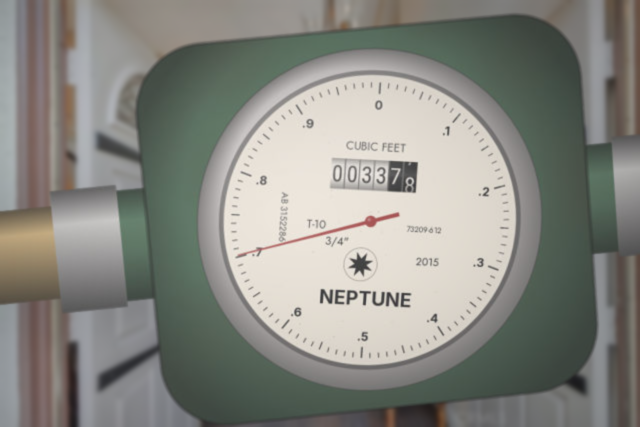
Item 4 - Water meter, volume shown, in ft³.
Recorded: 3377.70 ft³
